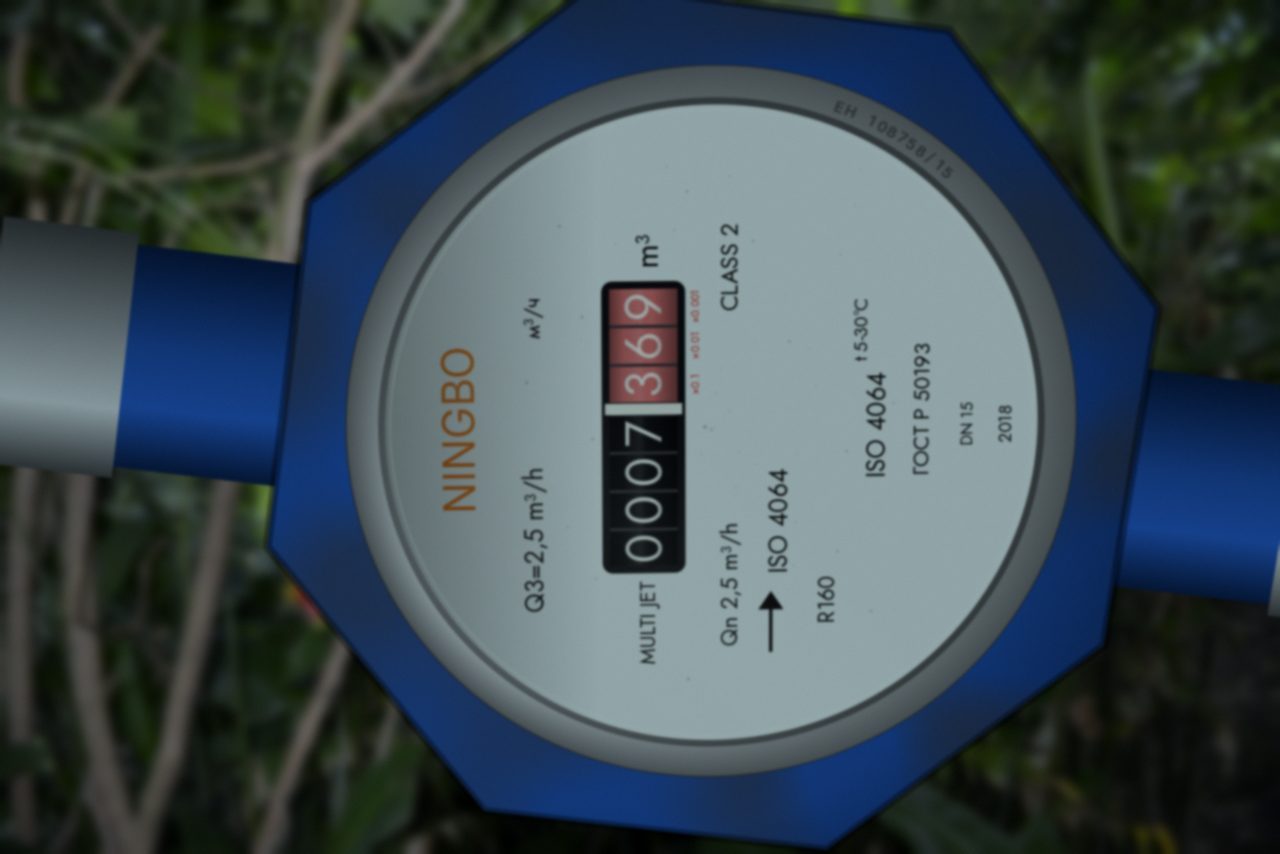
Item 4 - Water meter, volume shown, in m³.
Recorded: 7.369 m³
